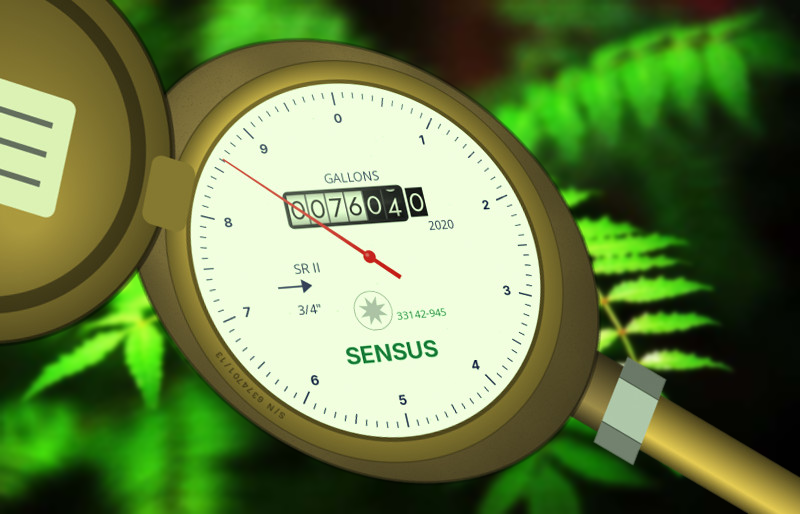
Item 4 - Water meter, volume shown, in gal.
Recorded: 76038.6 gal
